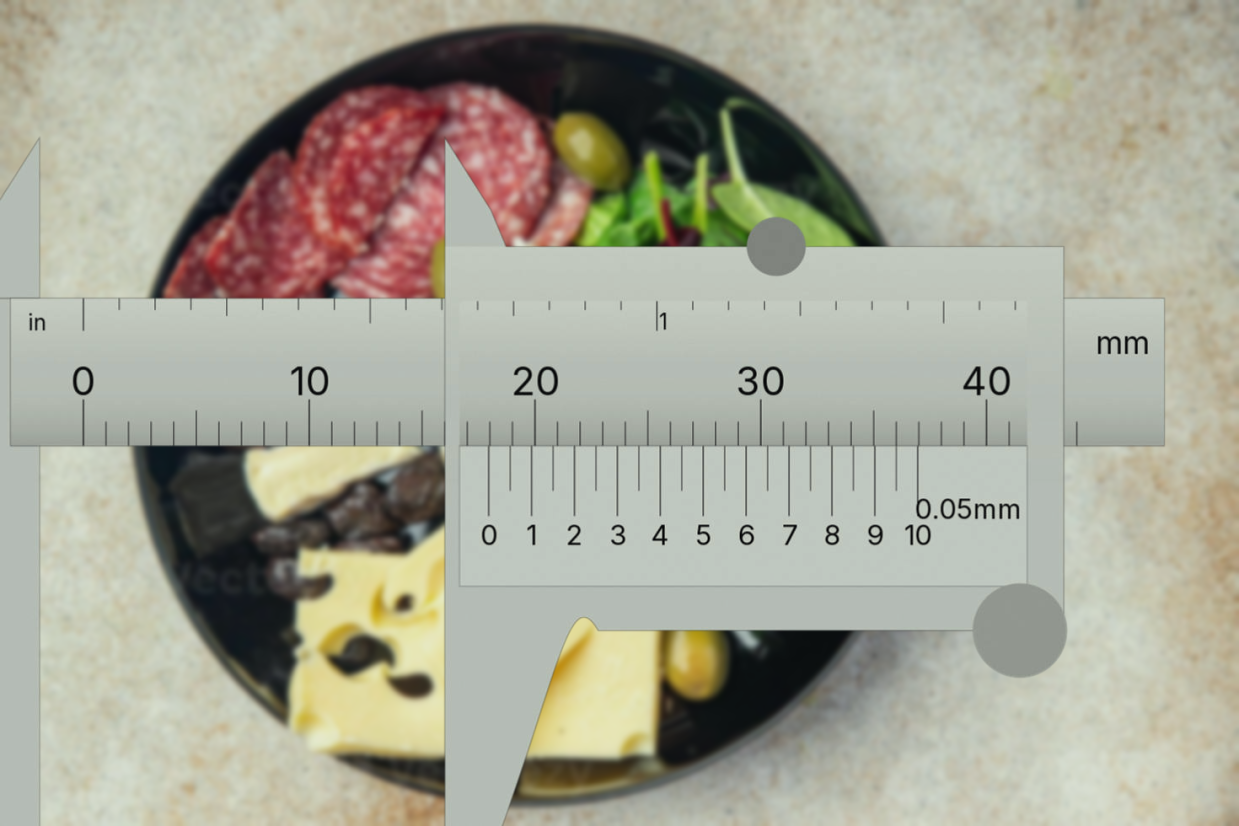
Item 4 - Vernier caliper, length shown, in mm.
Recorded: 17.95 mm
